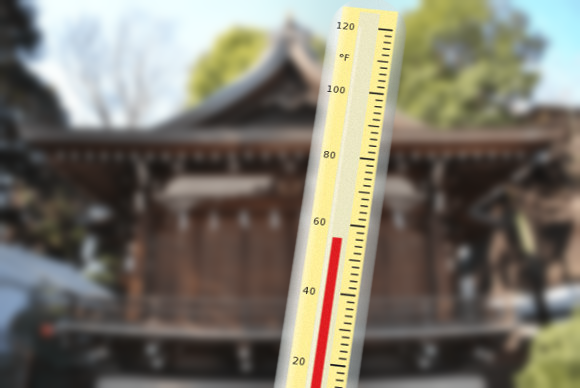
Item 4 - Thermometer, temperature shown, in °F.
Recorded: 56 °F
